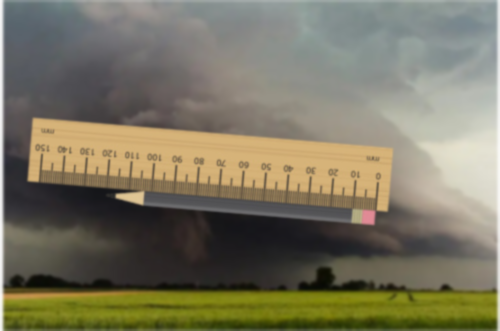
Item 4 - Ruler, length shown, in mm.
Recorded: 120 mm
